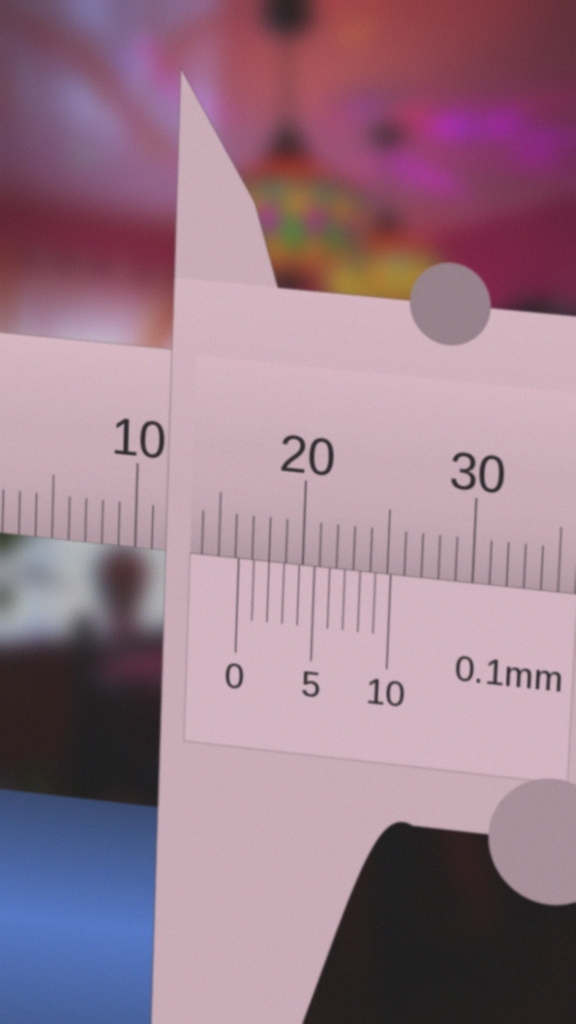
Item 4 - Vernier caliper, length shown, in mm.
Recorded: 16.2 mm
